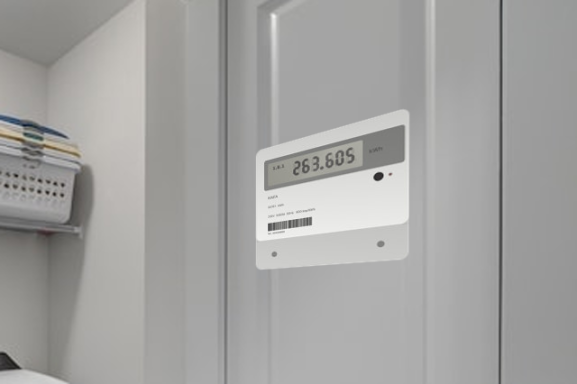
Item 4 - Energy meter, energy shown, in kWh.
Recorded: 263.605 kWh
